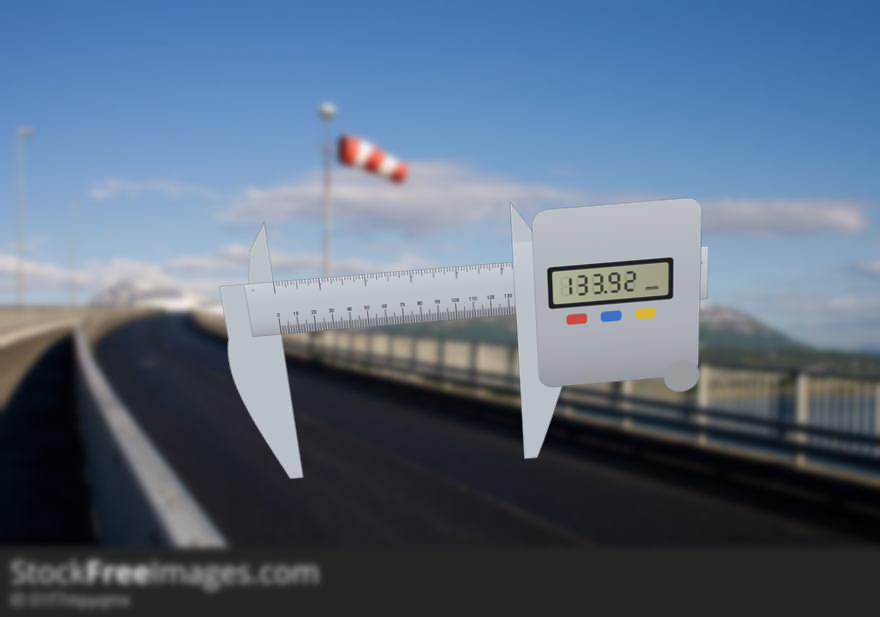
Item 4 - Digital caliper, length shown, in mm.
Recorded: 133.92 mm
